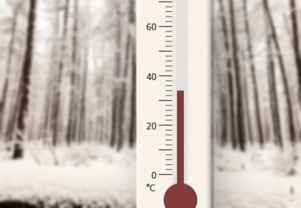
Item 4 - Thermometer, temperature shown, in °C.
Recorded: 34 °C
